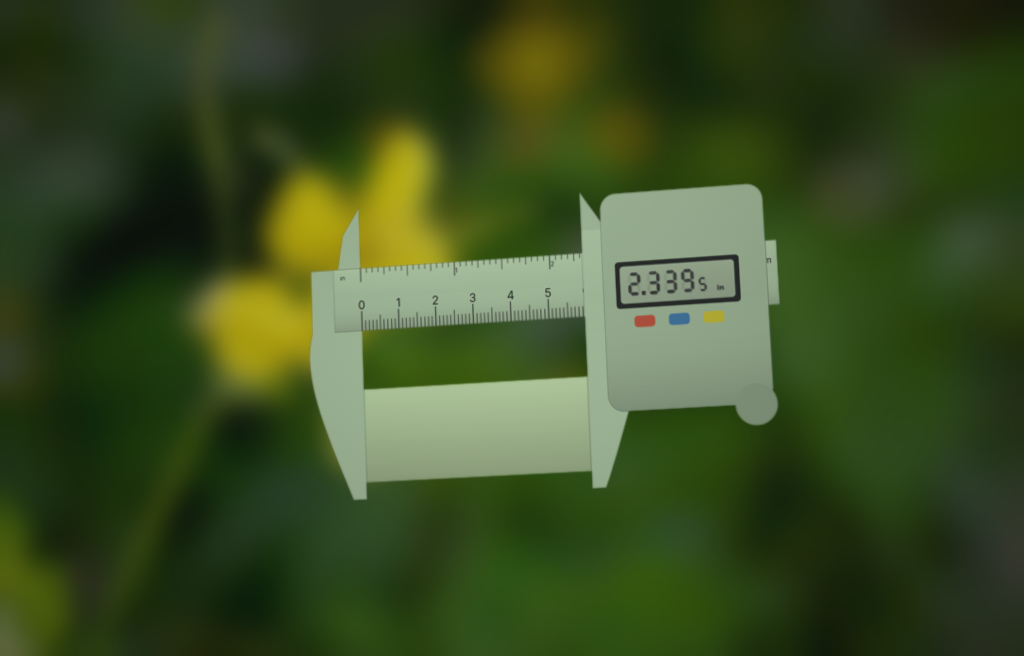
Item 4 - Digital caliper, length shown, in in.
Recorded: 2.3395 in
